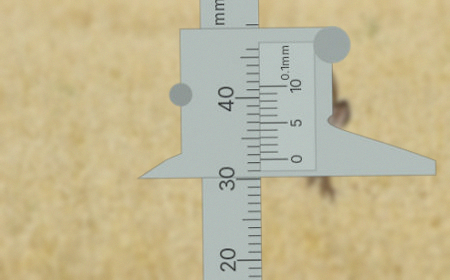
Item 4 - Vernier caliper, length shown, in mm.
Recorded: 32.4 mm
